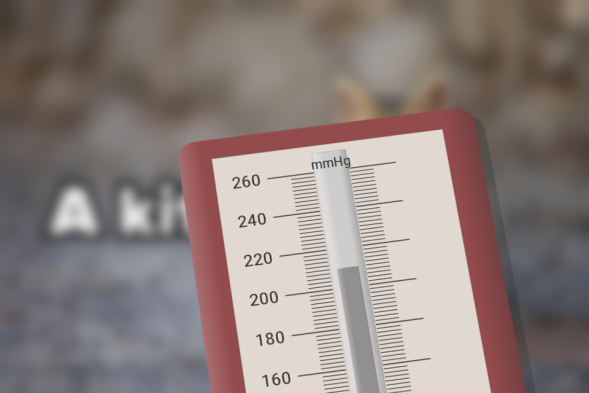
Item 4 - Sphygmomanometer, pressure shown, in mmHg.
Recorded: 210 mmHg
